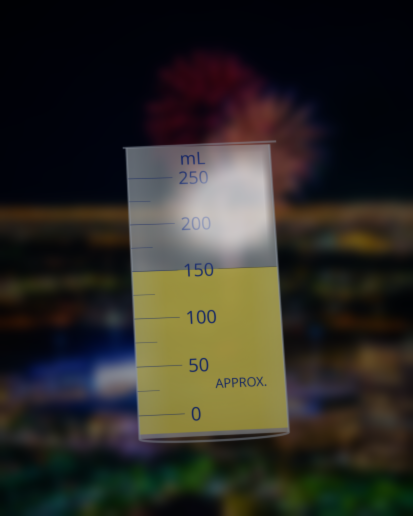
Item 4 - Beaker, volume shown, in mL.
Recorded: 150 mL
